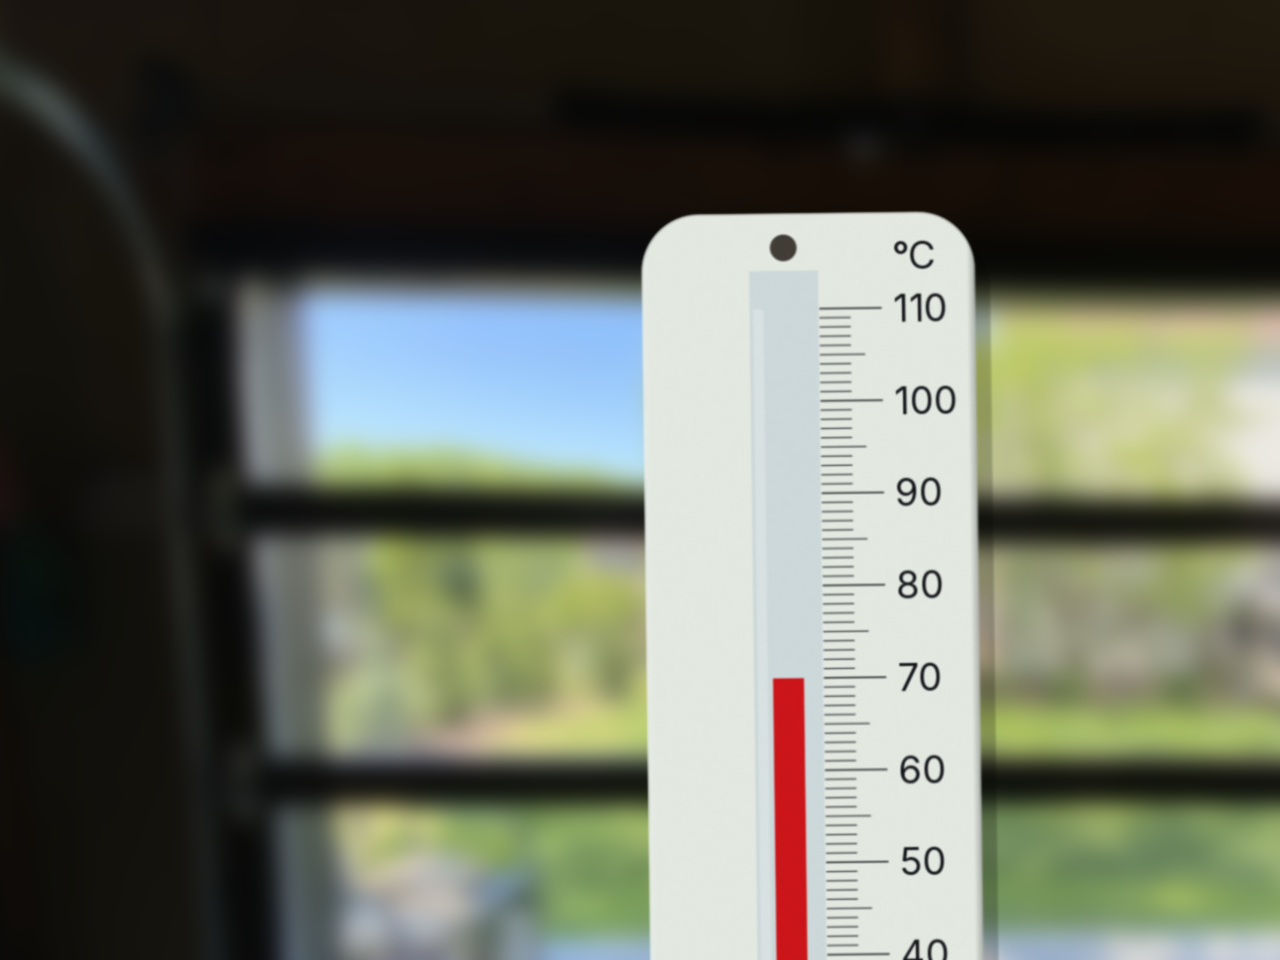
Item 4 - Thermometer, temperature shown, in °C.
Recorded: 70 °C
